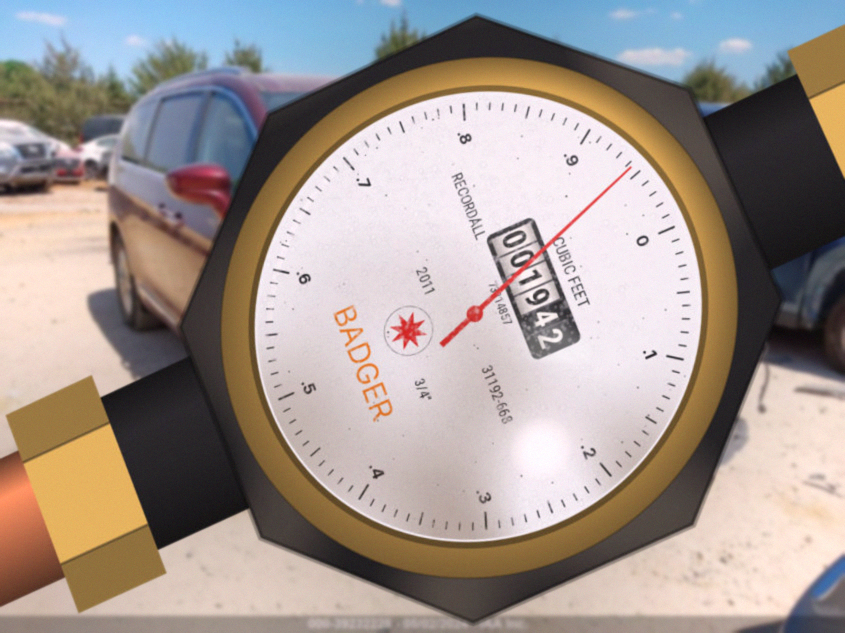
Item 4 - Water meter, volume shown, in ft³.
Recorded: 1941.94 ft³
